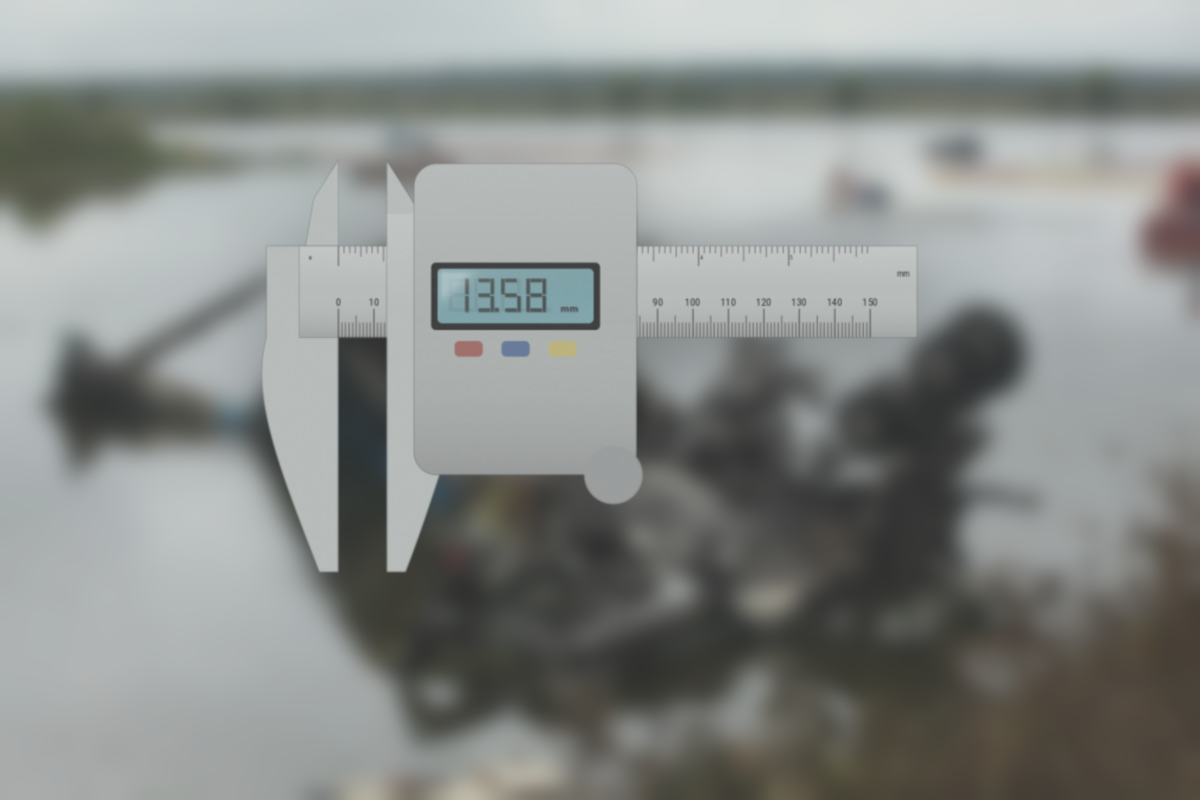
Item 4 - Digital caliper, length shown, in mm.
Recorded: 13.58 mm
